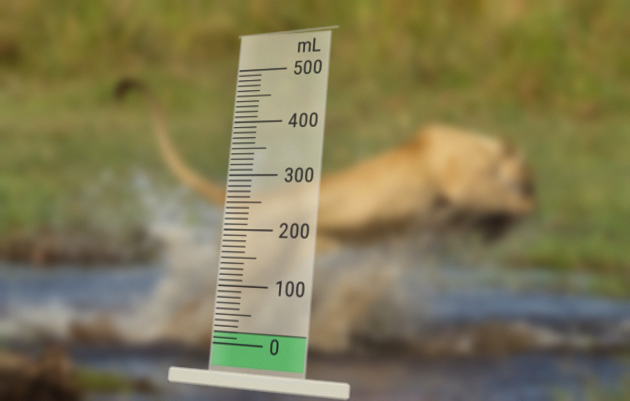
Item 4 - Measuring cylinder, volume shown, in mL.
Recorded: 20 mL
